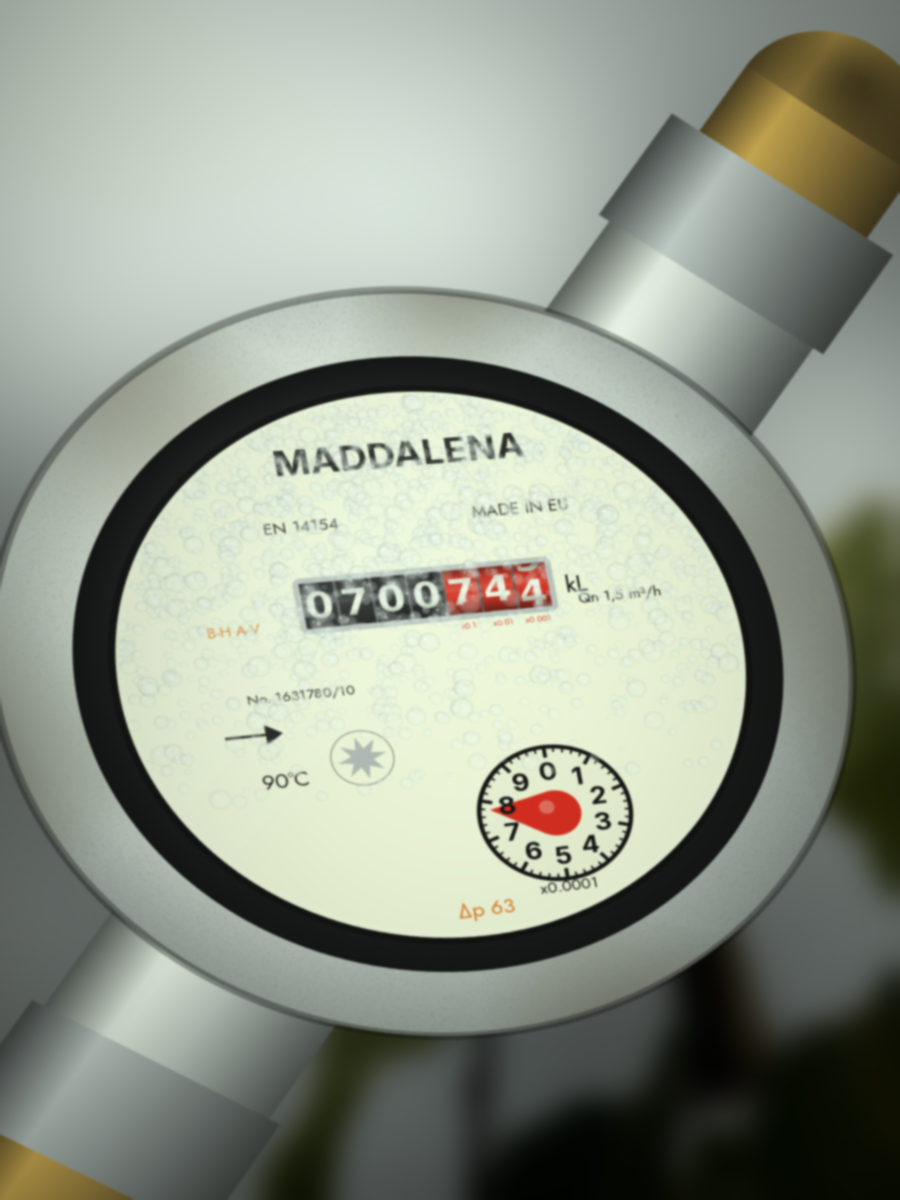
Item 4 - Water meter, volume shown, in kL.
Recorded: 700.7437 kL
